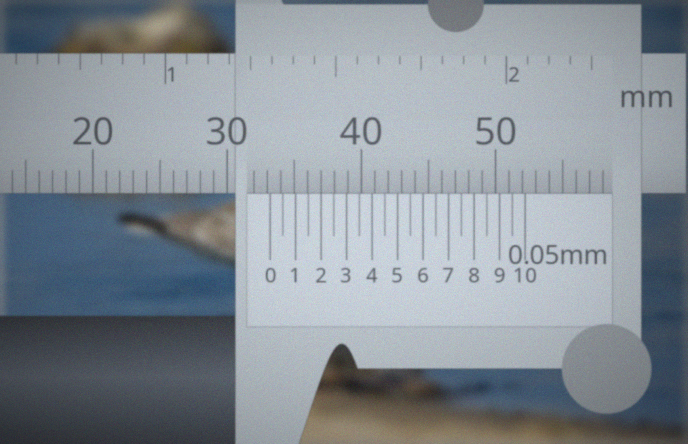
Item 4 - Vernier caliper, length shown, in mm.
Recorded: 33.2 mm
